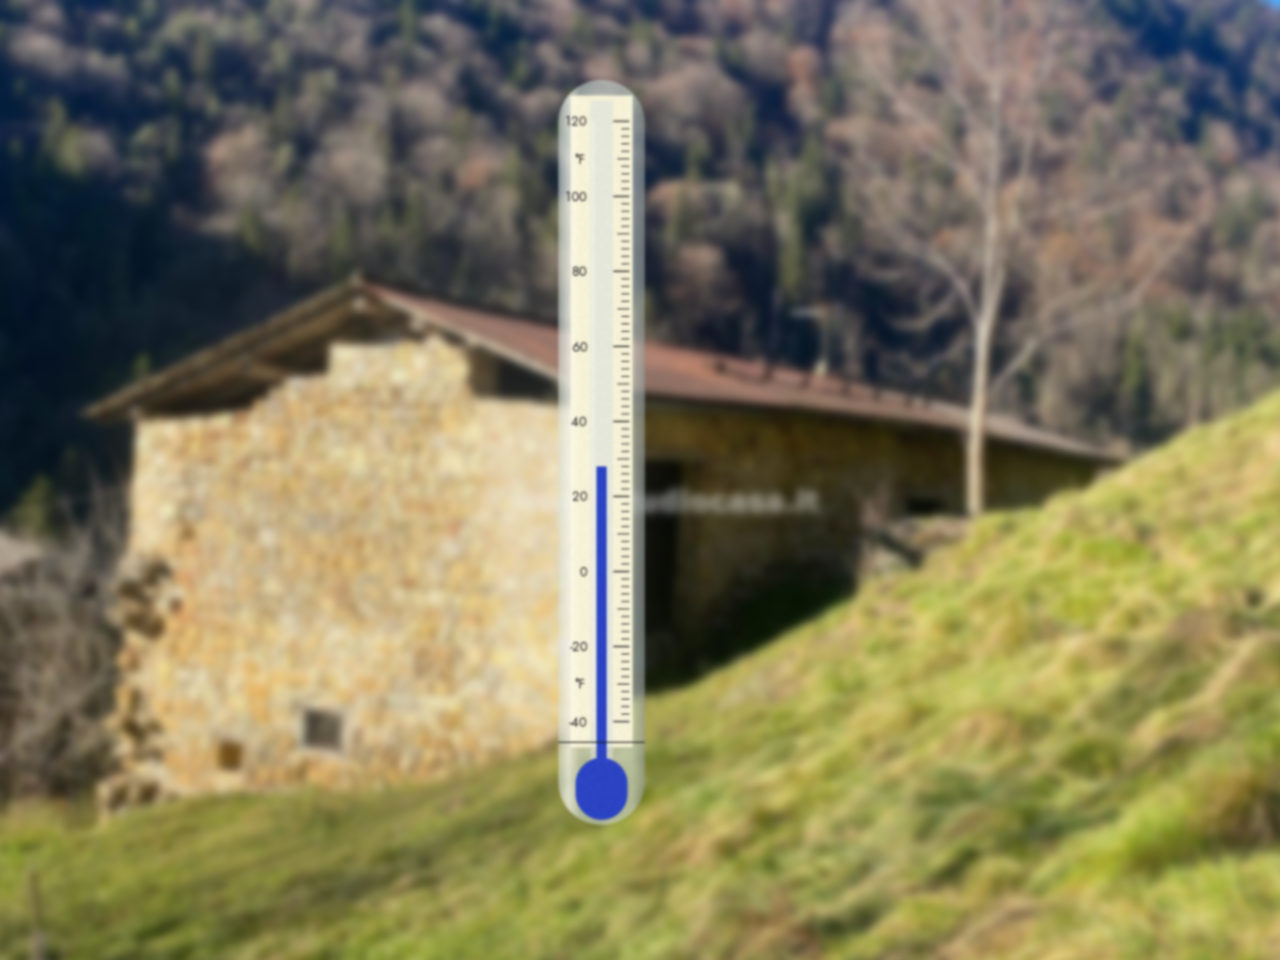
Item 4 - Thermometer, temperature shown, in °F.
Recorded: 28 °F
